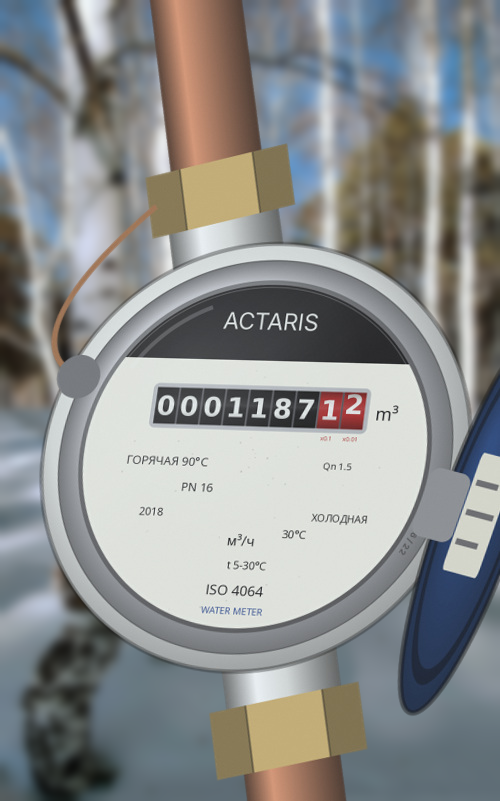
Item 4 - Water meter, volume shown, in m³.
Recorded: 1187.12 m³
